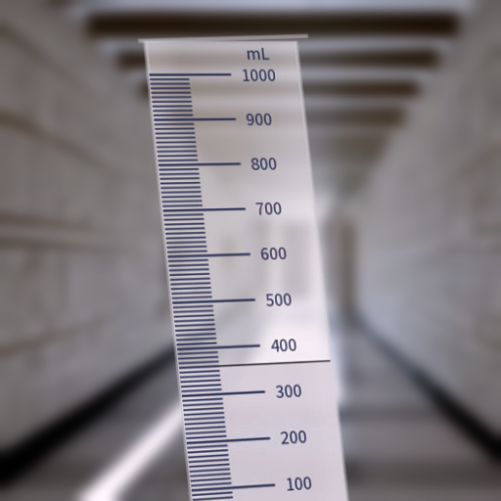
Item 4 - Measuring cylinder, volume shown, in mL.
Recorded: 360 mL
